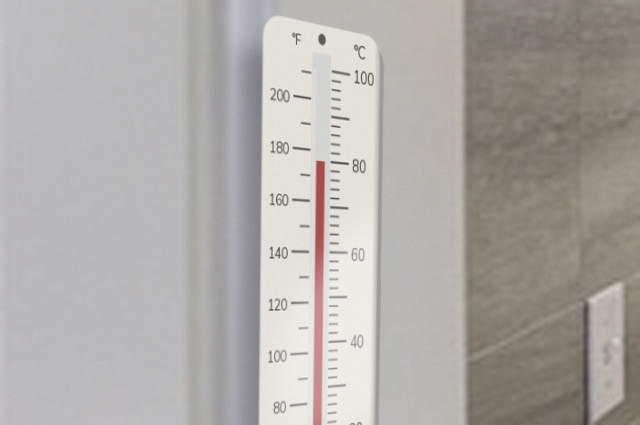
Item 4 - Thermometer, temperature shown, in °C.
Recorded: 80 °C
